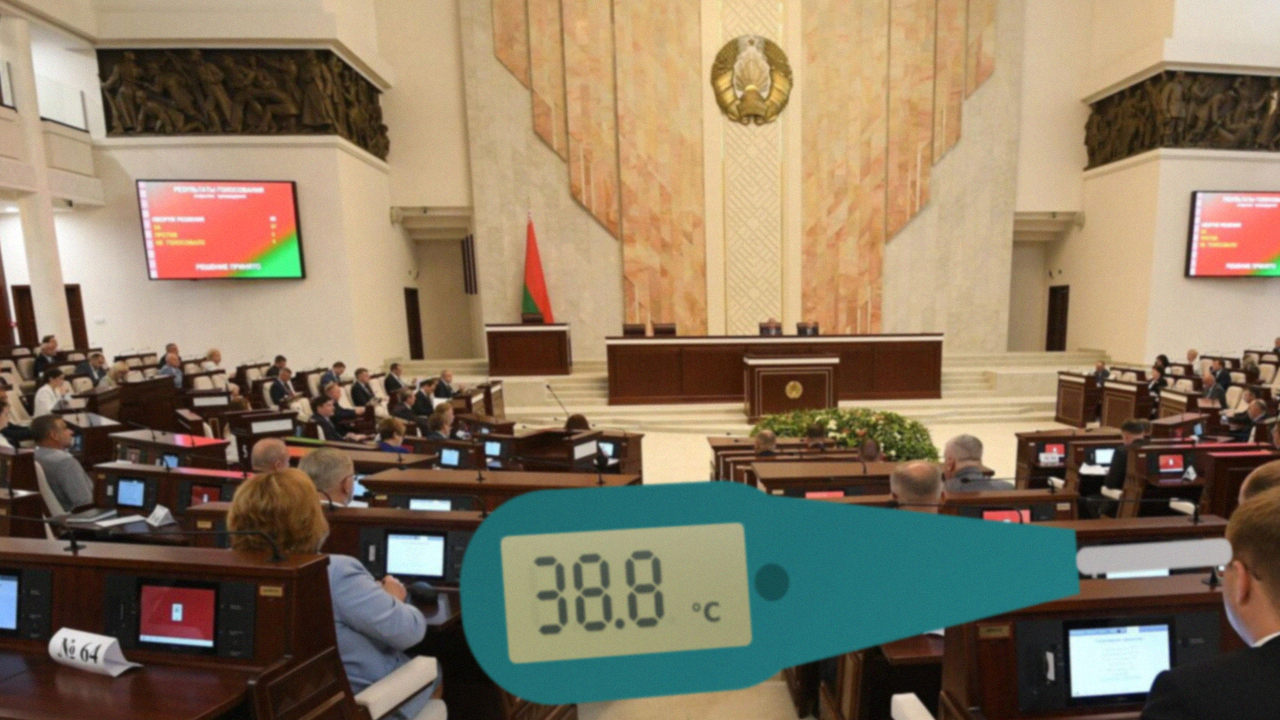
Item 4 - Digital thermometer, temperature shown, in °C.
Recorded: 38.8 °C
